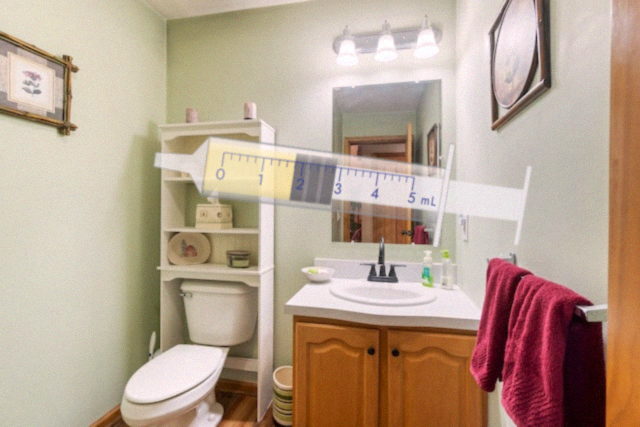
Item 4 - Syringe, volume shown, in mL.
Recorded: 1.8 mL
